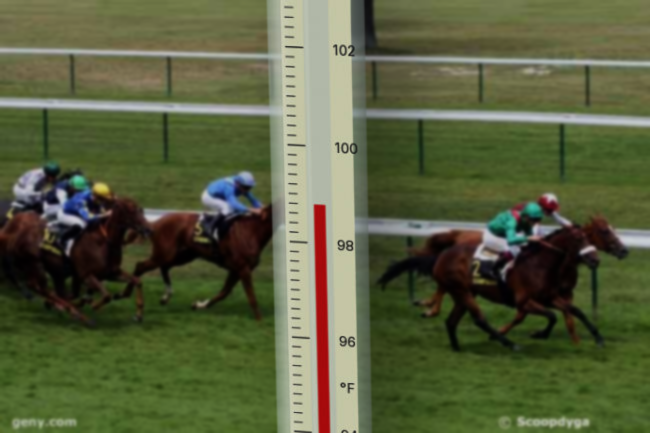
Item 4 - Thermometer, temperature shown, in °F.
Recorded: 98.8 °F
